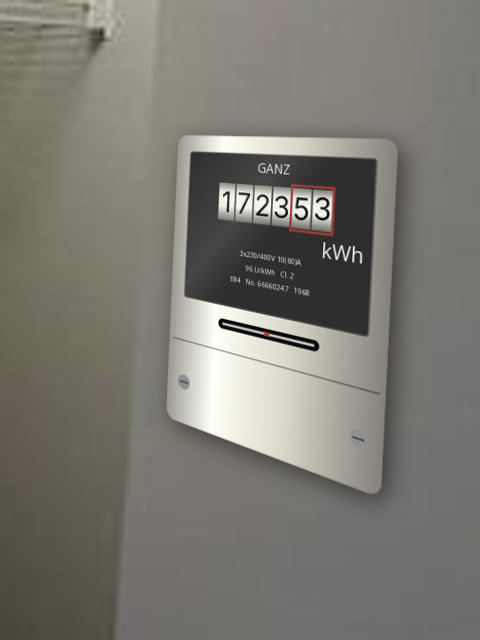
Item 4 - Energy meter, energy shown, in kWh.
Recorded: 1723.53 kWh
